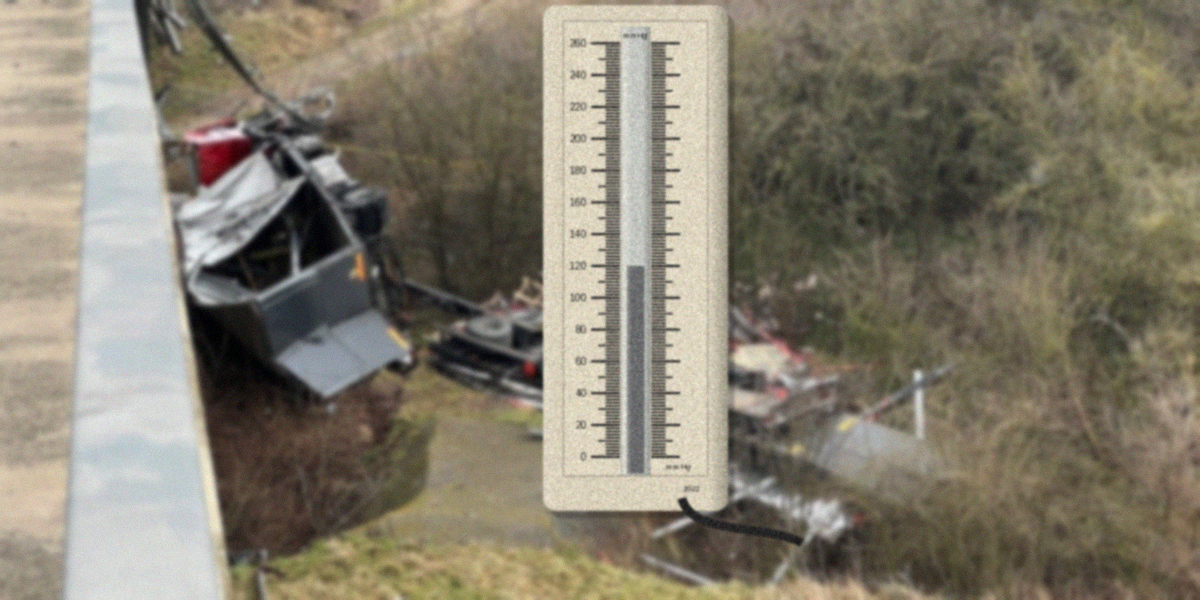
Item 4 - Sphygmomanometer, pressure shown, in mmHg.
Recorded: 120 mmHg
